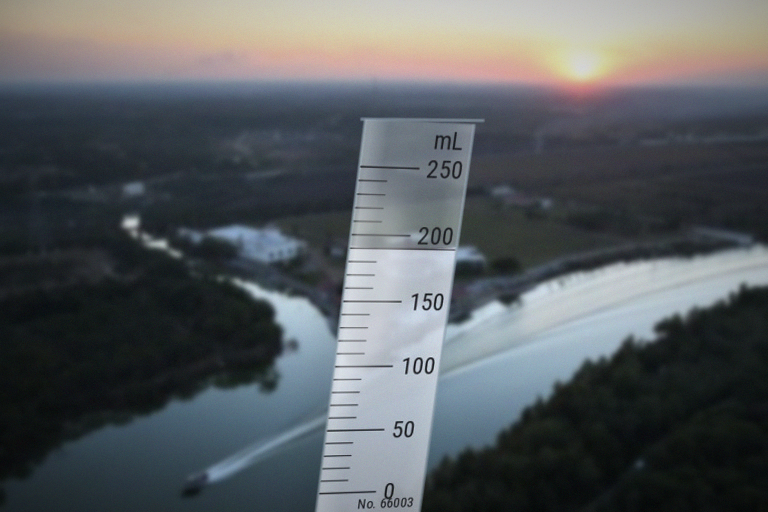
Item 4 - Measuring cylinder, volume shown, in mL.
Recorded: 190 mL
